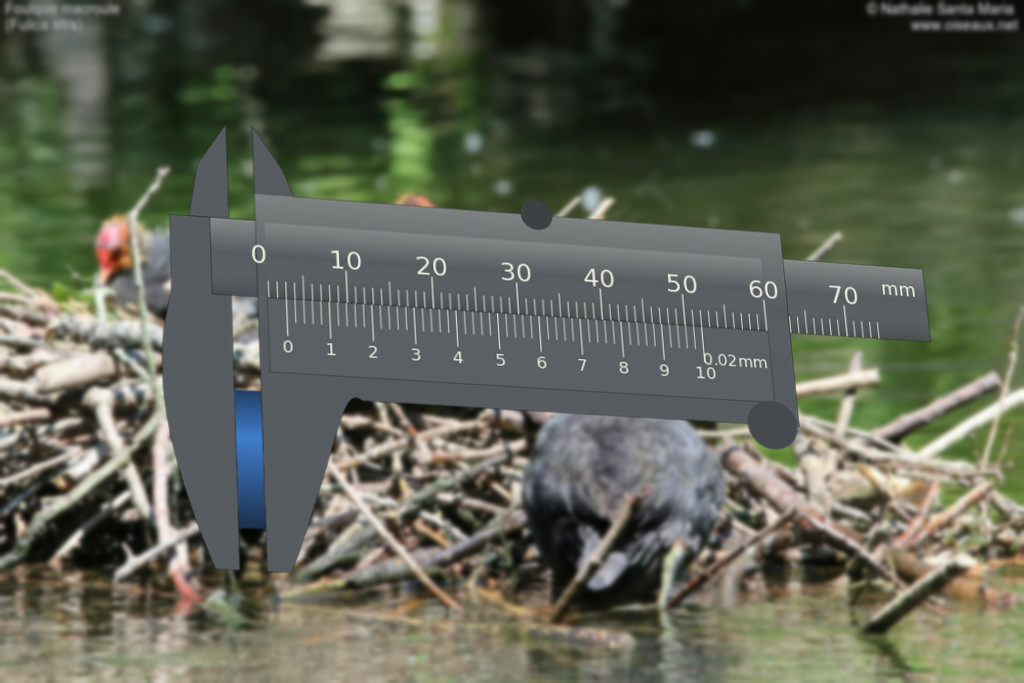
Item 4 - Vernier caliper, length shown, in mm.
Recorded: 3.0 mm
